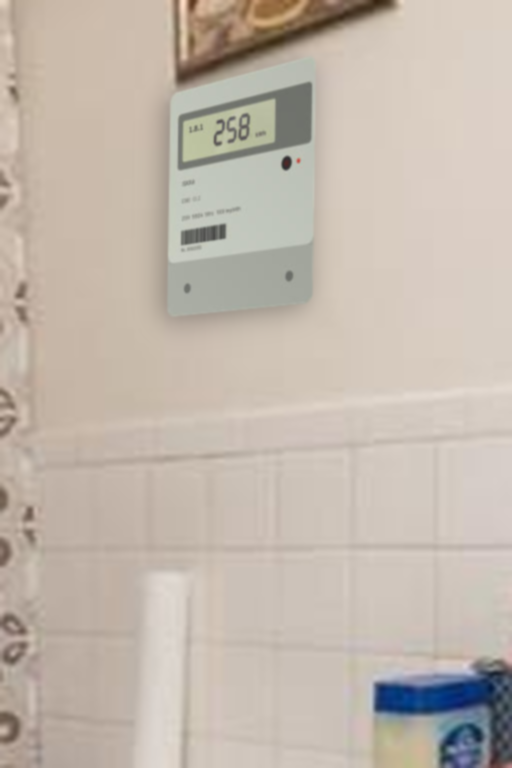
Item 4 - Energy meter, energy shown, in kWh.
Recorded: 258 kWh
